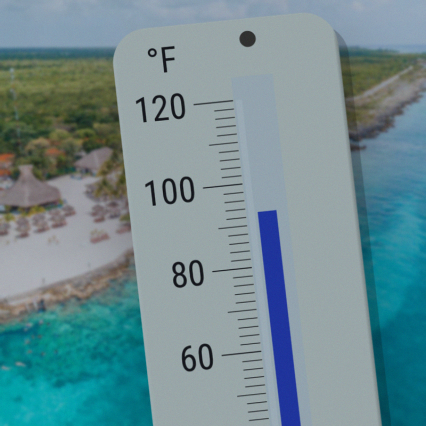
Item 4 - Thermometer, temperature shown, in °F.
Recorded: 93 °F
